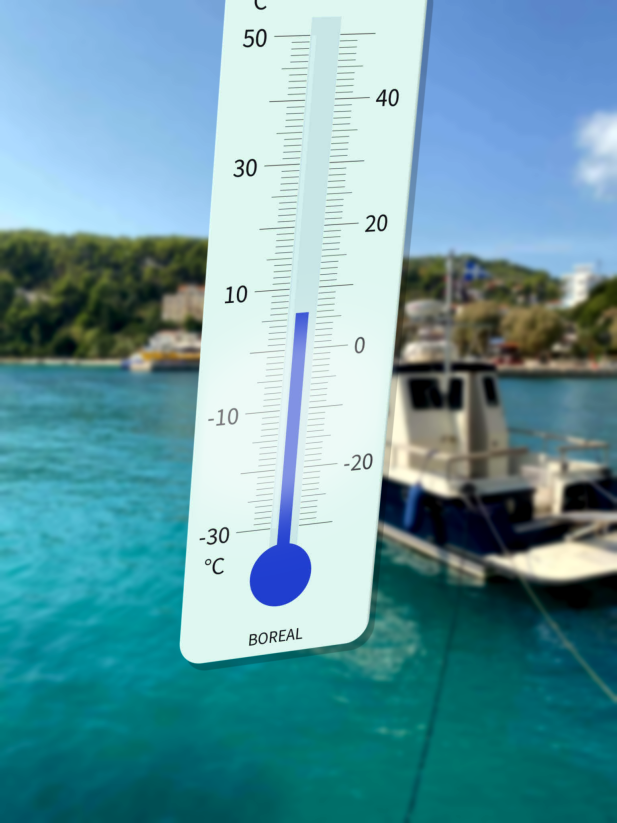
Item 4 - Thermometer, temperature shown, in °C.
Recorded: 6 °C
